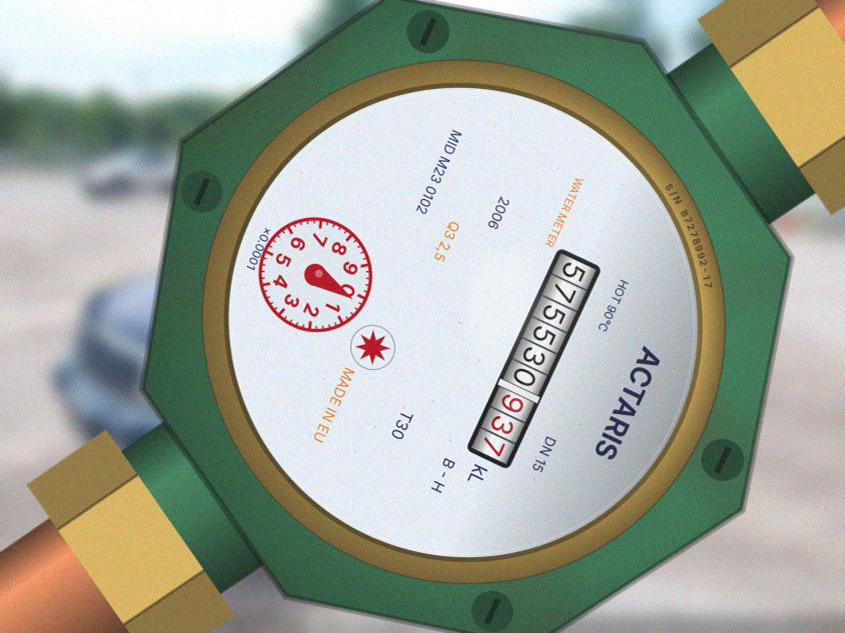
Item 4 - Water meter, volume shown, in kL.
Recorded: 575530.9370 kL
